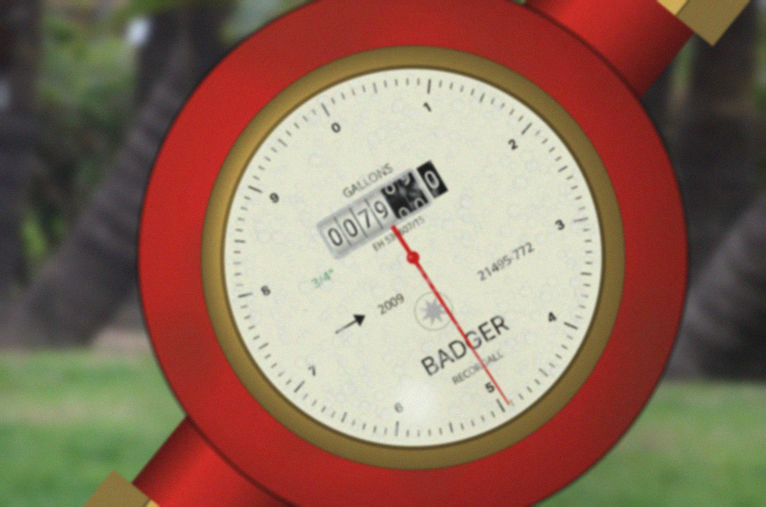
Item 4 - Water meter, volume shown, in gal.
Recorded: 79894.9 gal
